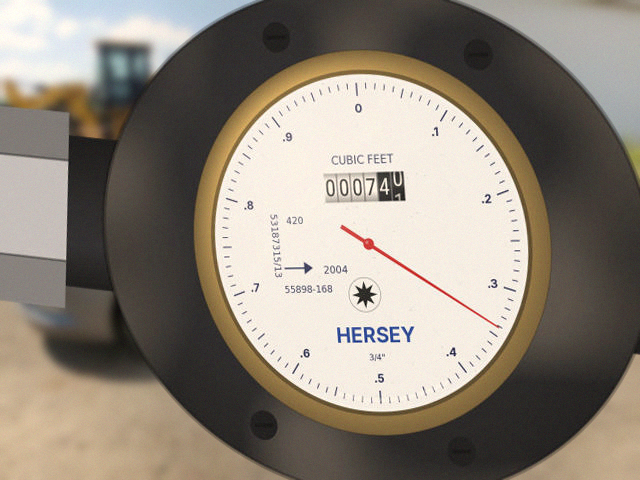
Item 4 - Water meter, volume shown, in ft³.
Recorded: 740.34 ft³
